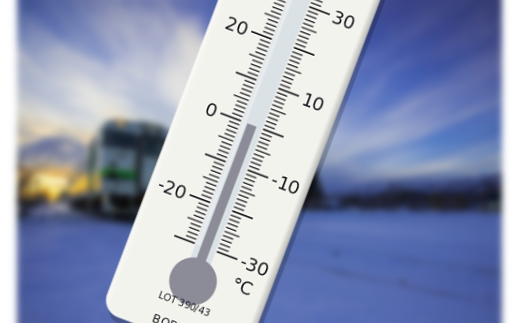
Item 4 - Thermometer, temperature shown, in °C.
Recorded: 0 °C
